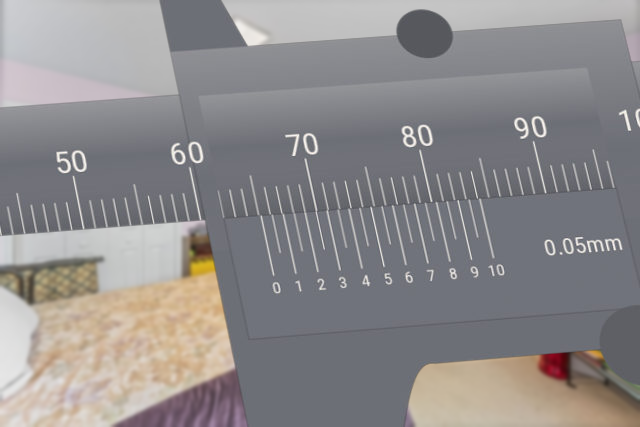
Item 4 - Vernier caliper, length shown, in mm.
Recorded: 65.2 mm
